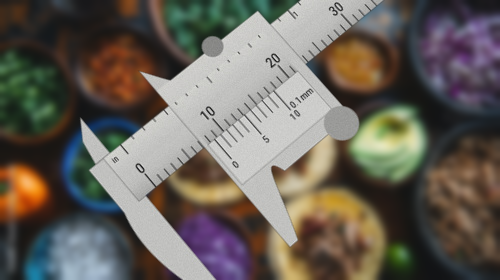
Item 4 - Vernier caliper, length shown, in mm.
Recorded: 8.6 mm
